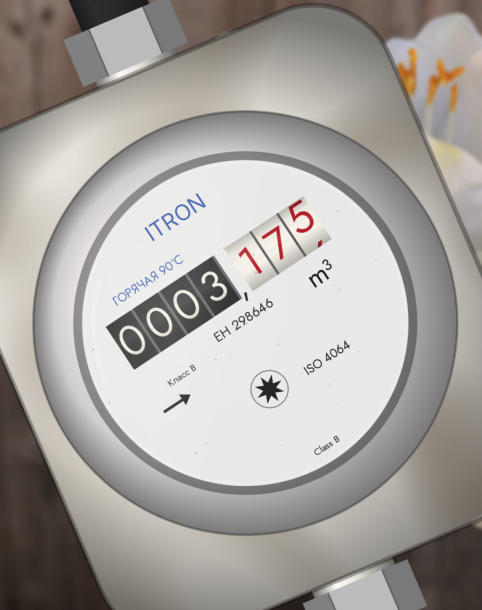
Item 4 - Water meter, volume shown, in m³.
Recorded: 3.175 m³
